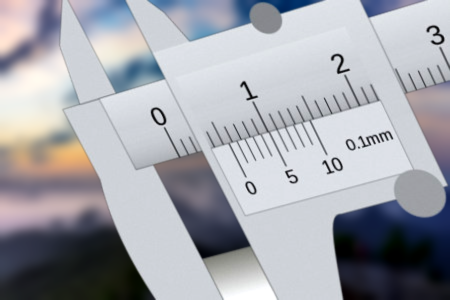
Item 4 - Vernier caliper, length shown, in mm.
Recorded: 5.6 mm
